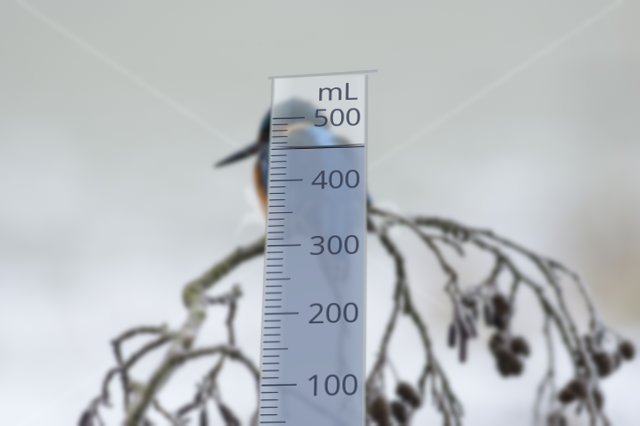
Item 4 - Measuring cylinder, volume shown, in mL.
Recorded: 450 mL
